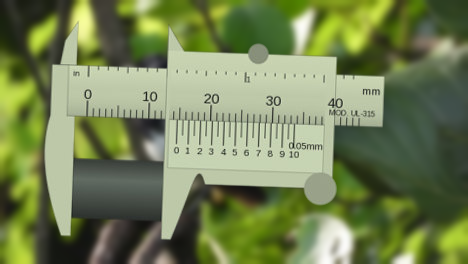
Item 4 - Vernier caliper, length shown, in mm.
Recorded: 14.6 mm
